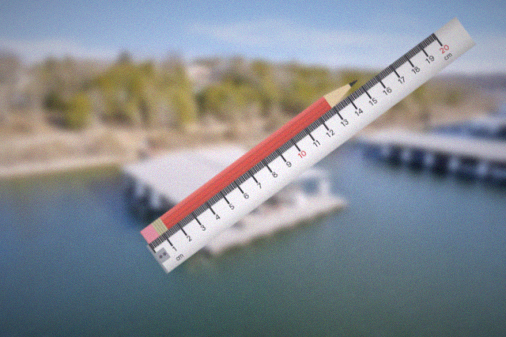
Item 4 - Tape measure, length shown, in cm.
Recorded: 15 cm
